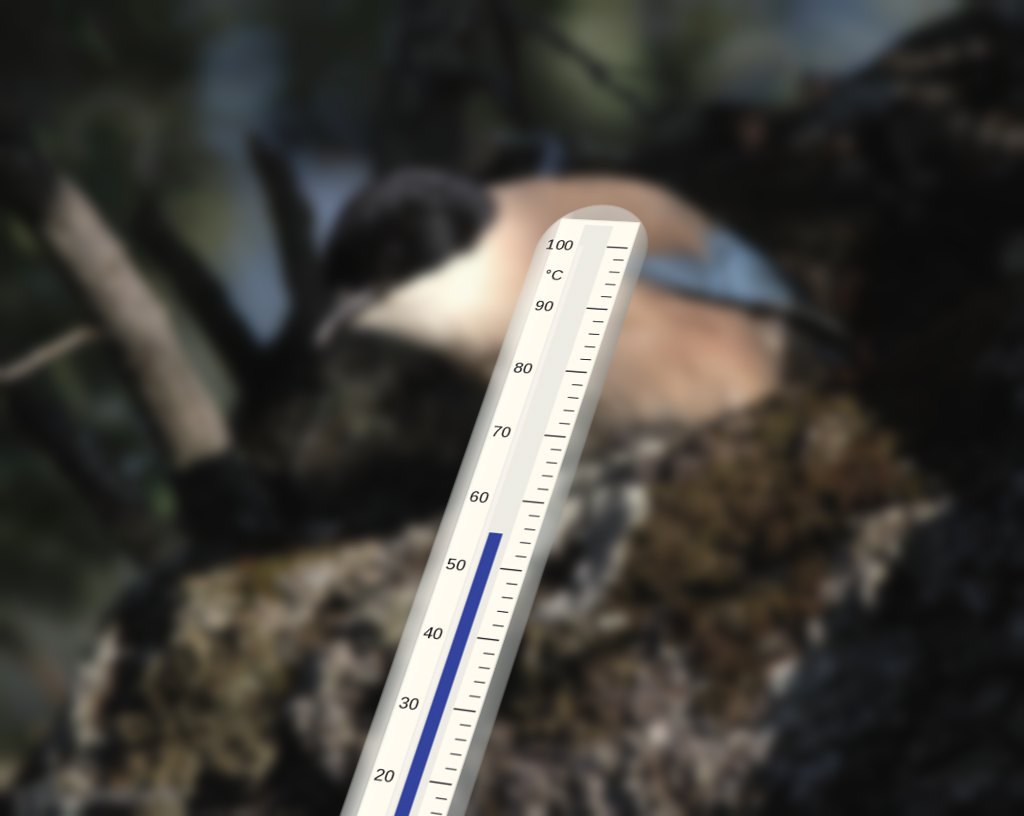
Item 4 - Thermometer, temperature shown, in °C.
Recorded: 55 °C
